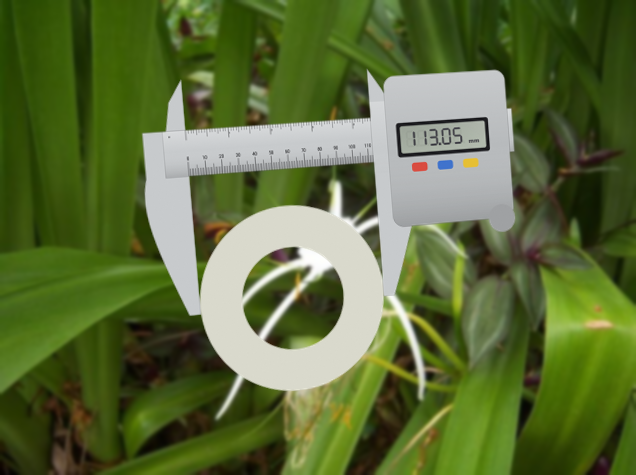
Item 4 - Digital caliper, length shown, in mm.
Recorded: 113.05 mm
